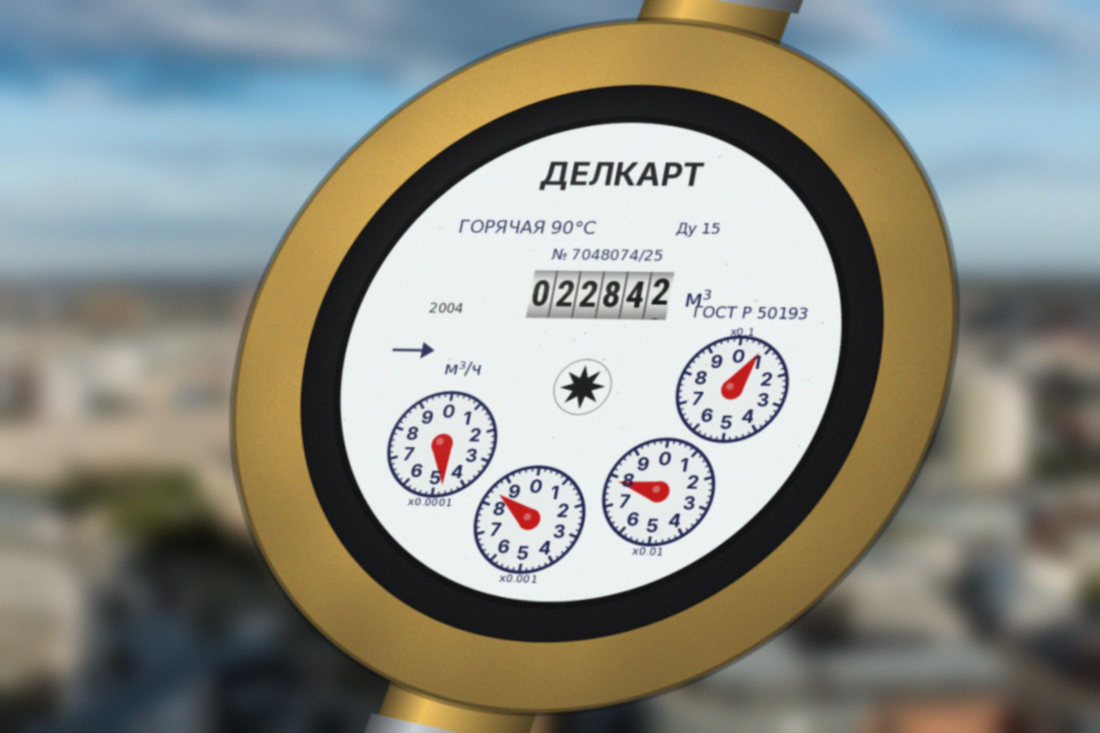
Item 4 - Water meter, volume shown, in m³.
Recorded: 22842.0784 m³
